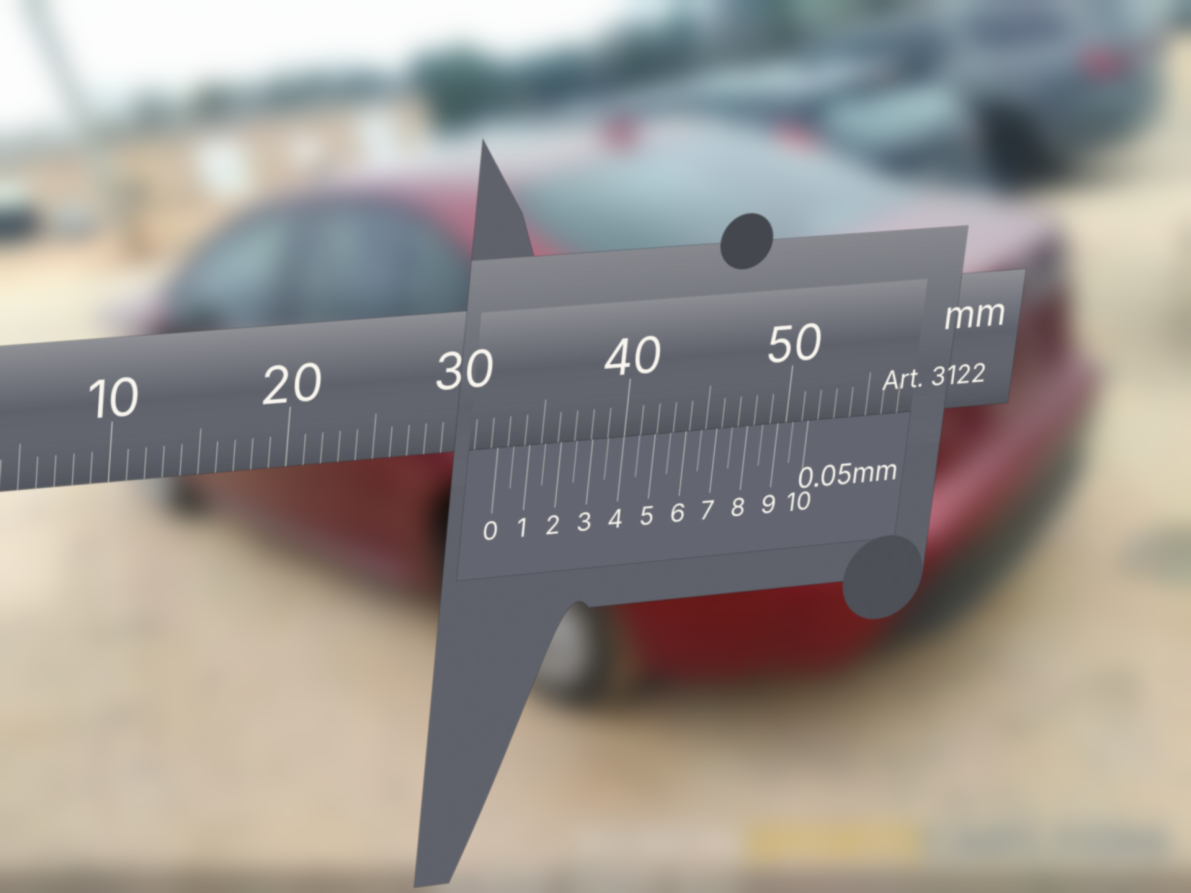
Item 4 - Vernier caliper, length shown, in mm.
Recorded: 32.4 mm
